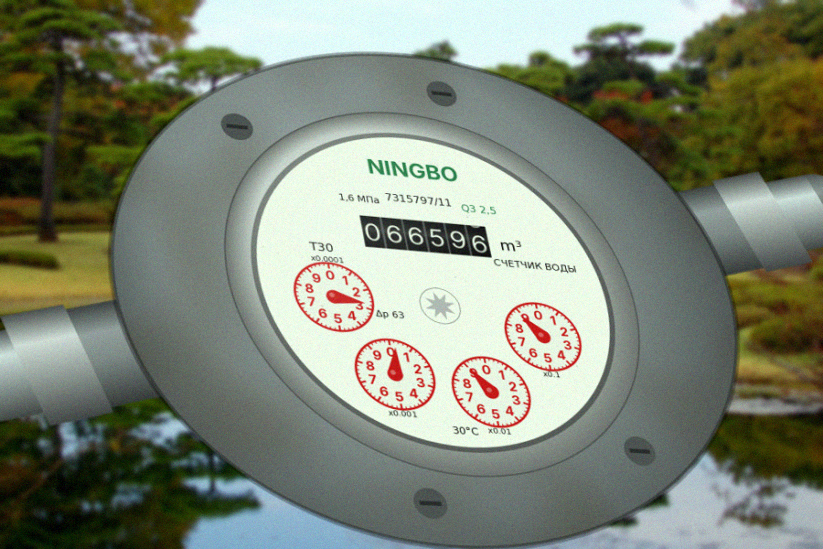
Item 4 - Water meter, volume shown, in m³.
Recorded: 66595.8902 m³
